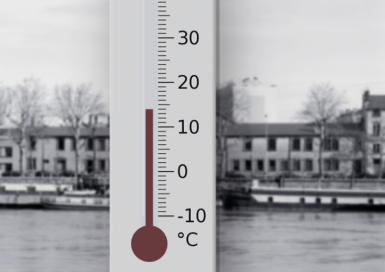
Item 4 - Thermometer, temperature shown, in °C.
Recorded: 14 °C
